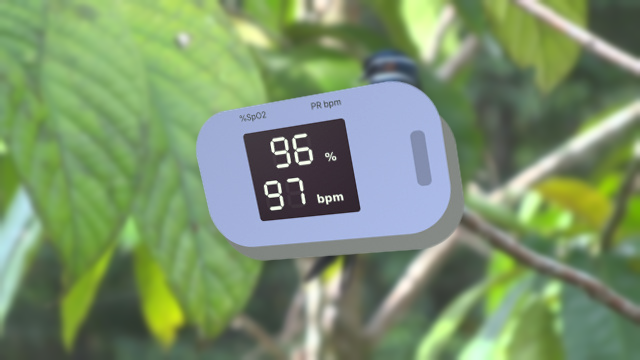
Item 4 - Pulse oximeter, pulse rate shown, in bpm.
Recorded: 97 bpm
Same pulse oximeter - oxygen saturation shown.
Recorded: 96 %
